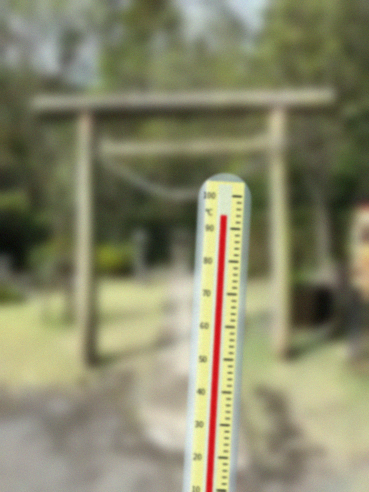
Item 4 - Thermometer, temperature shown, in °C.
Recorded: 94 °C
